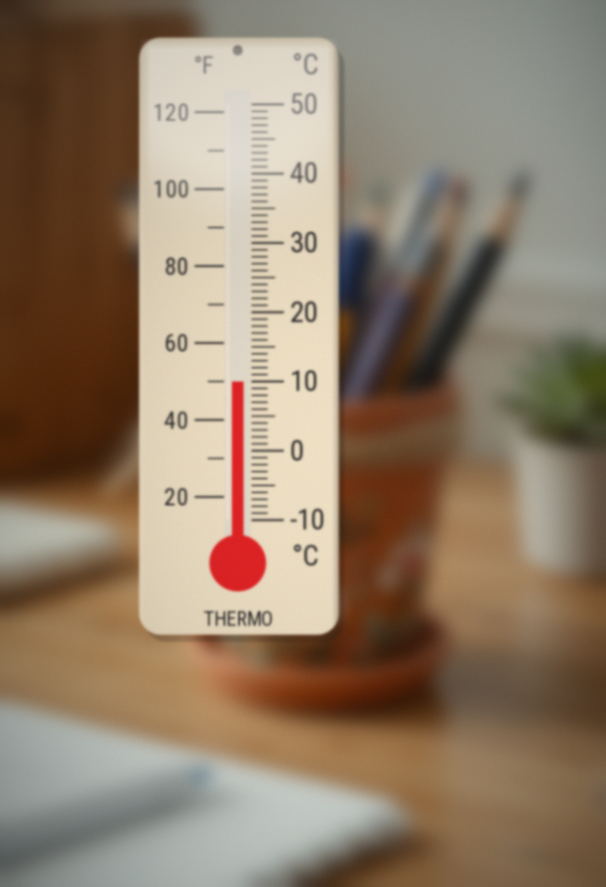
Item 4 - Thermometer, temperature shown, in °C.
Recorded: 10 °C
